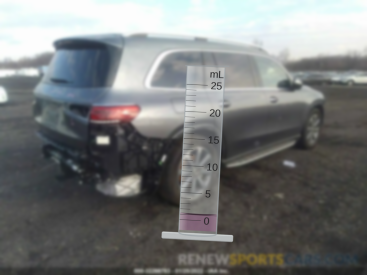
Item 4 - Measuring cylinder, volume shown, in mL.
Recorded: 1 mL
